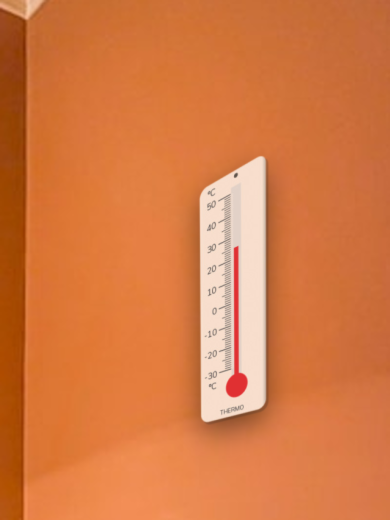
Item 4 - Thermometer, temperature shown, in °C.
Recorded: 25 °C
